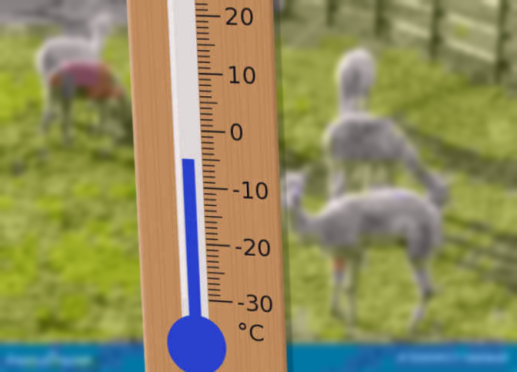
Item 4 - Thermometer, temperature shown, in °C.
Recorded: -5 °C
